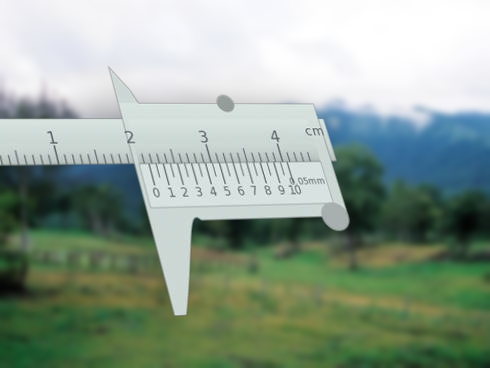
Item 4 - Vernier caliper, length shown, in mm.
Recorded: 21.6 mm
